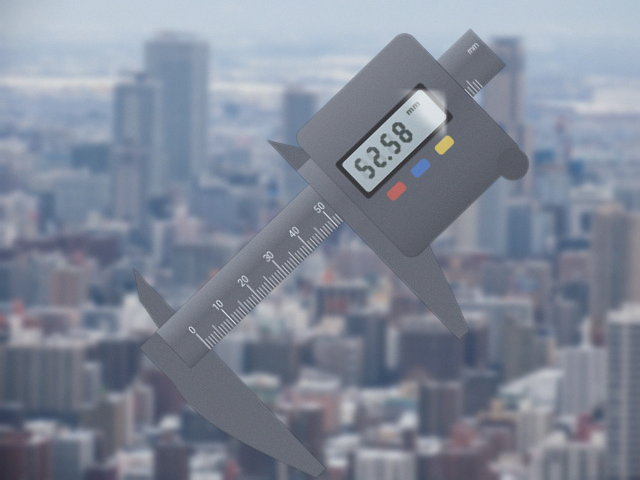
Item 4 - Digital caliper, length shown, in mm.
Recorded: 52.58 mm
